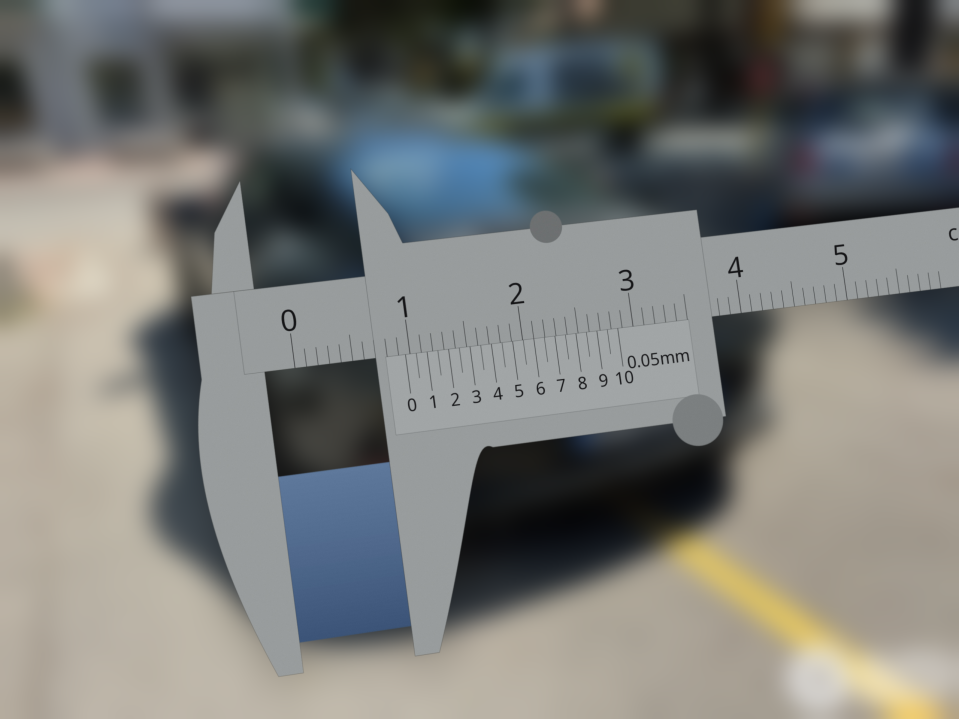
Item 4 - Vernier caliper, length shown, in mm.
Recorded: 9.6 mm
